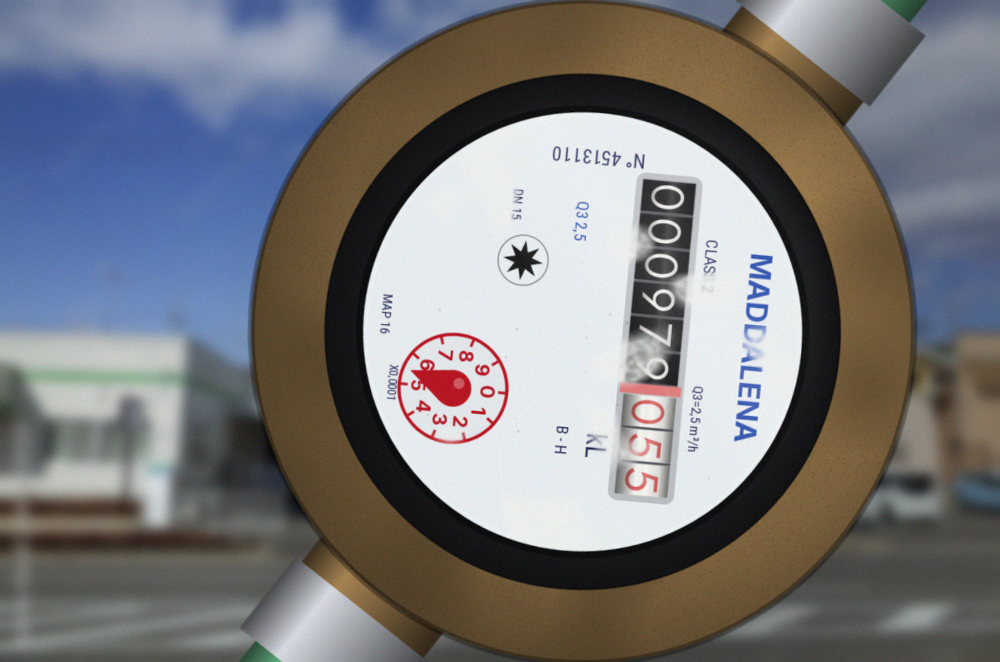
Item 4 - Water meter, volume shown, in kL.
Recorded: 979.0555 kL
